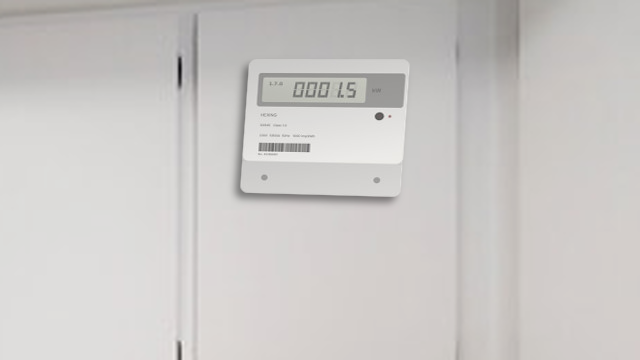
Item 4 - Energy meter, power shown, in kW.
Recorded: 1.5 kW
